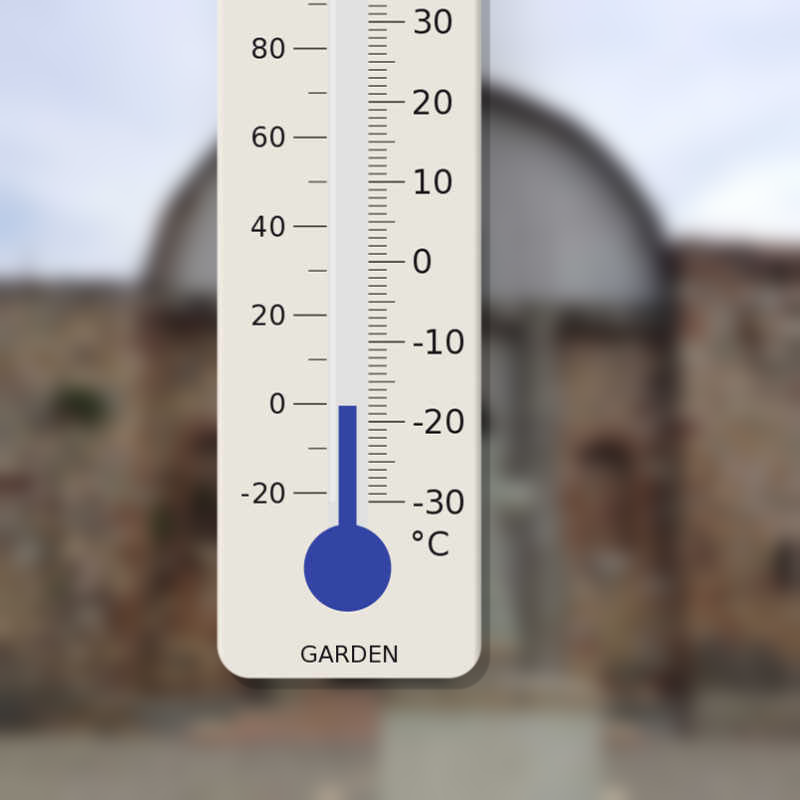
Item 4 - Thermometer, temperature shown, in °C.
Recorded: -18 °C
